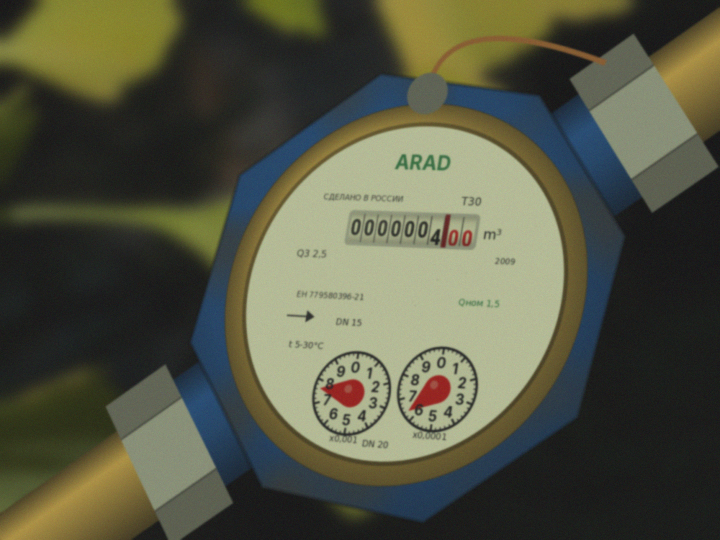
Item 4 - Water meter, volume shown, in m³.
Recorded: 3.9976 m³
